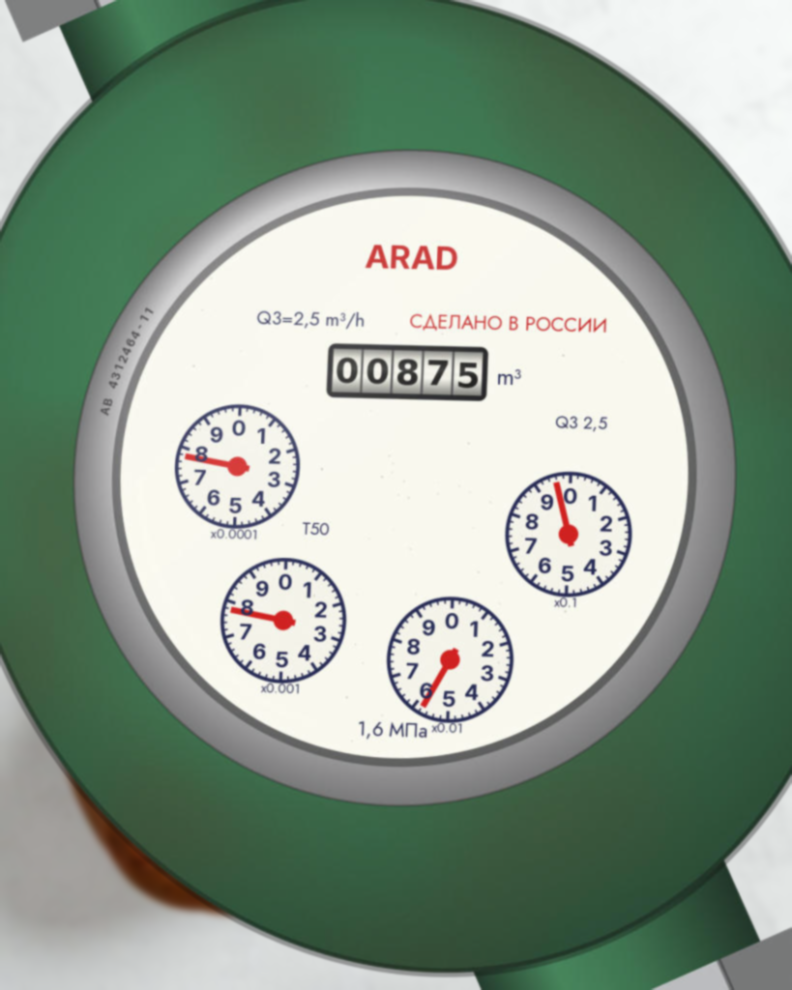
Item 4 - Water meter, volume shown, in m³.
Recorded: 874.9577 m³
